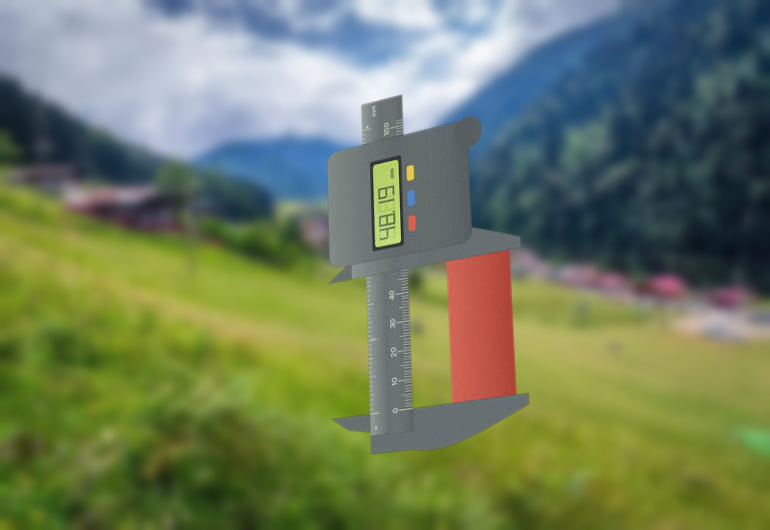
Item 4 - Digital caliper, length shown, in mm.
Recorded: 48.19 mm
